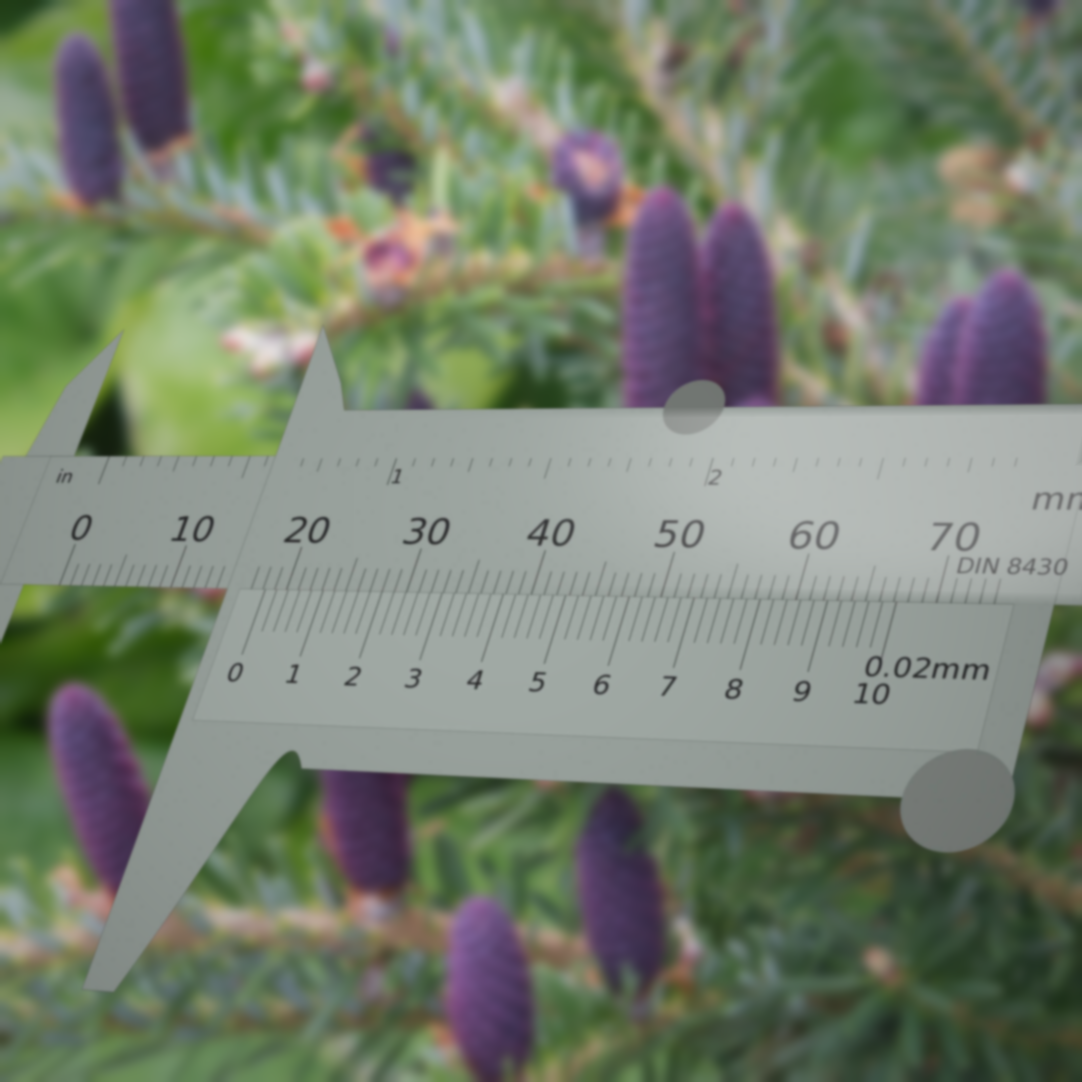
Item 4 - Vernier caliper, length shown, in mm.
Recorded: 18.2 mm
